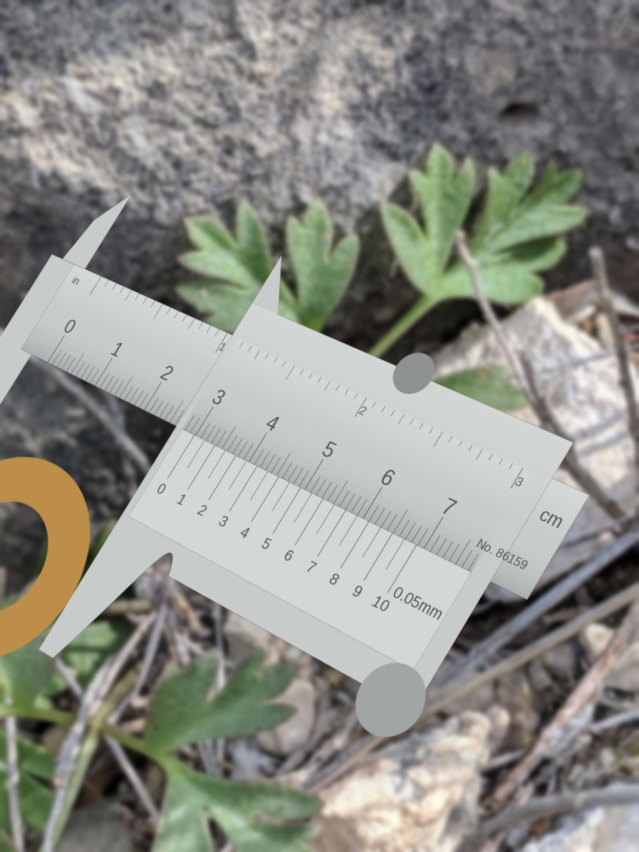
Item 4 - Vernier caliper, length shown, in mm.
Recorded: 29.8 mm
